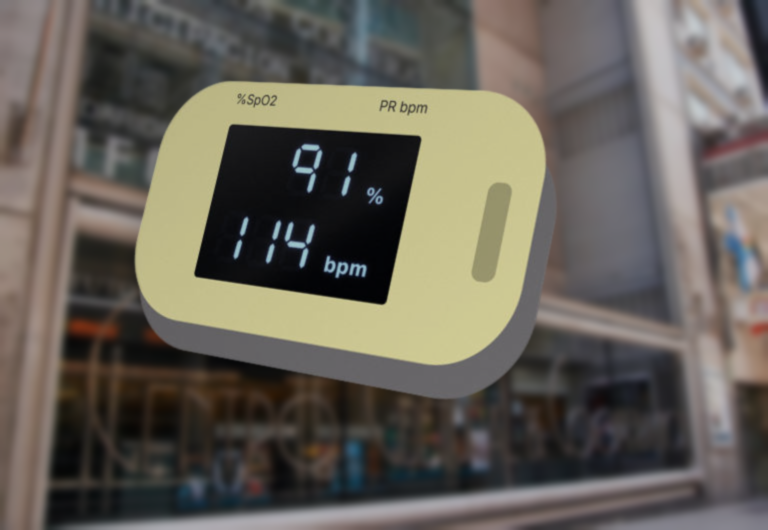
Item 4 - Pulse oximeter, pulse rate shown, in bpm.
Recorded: 114 bpm
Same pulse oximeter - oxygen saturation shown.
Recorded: 91 %
